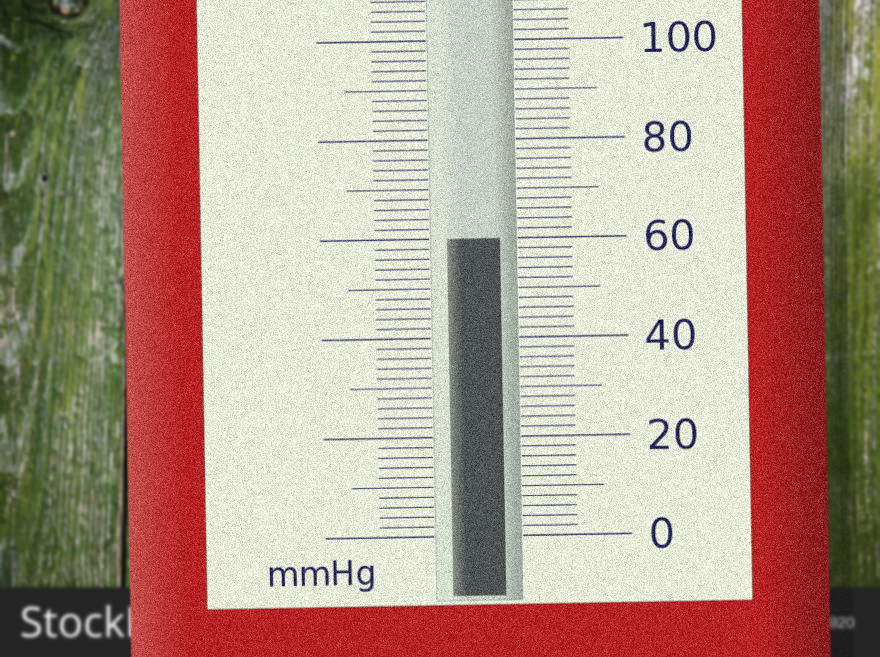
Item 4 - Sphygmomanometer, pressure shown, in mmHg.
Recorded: 60 mmHg
